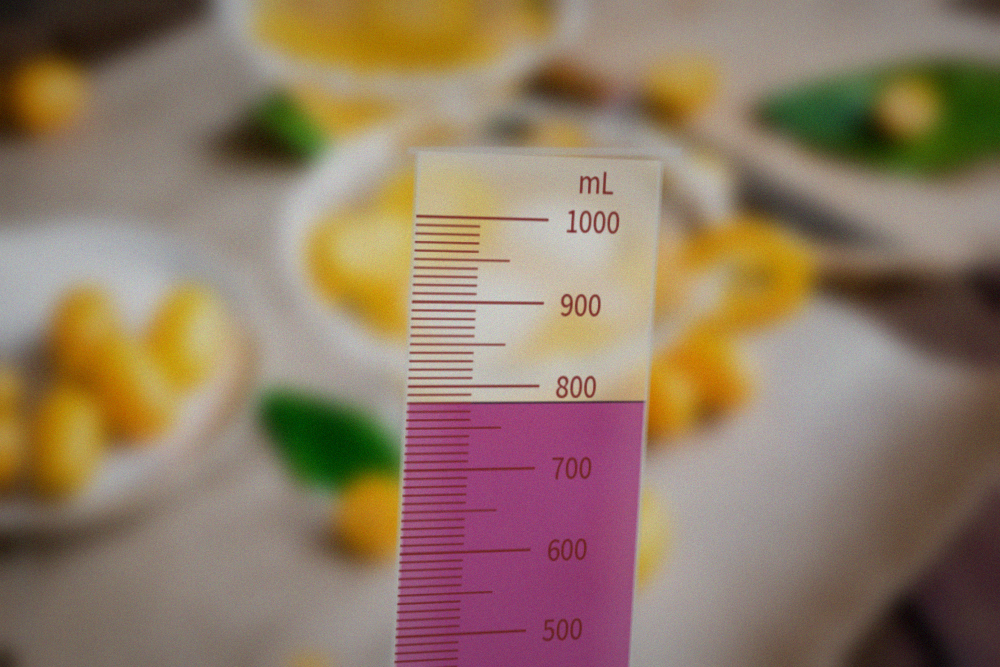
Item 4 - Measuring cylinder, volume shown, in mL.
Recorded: 780 mL
